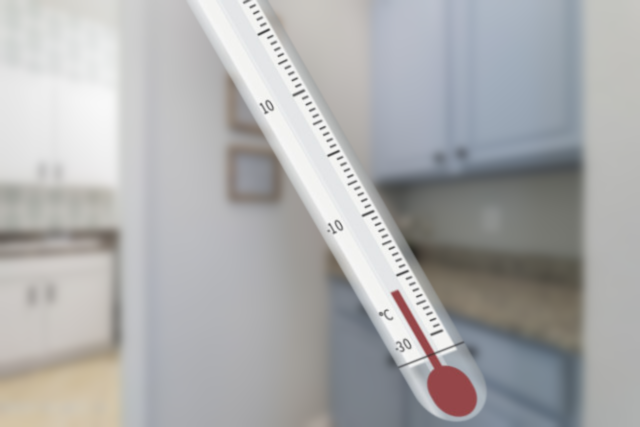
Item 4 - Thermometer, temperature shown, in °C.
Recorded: -22 °C
